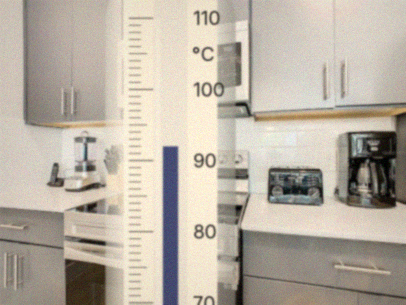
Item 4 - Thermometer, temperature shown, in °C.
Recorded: 92 °C
